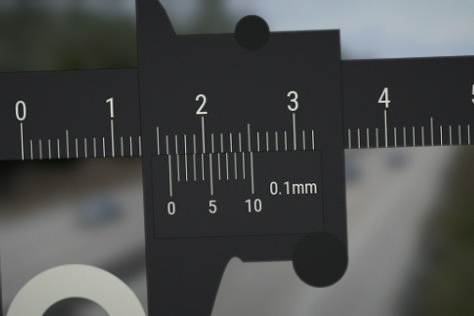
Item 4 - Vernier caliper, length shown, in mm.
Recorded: 16.2 mm
